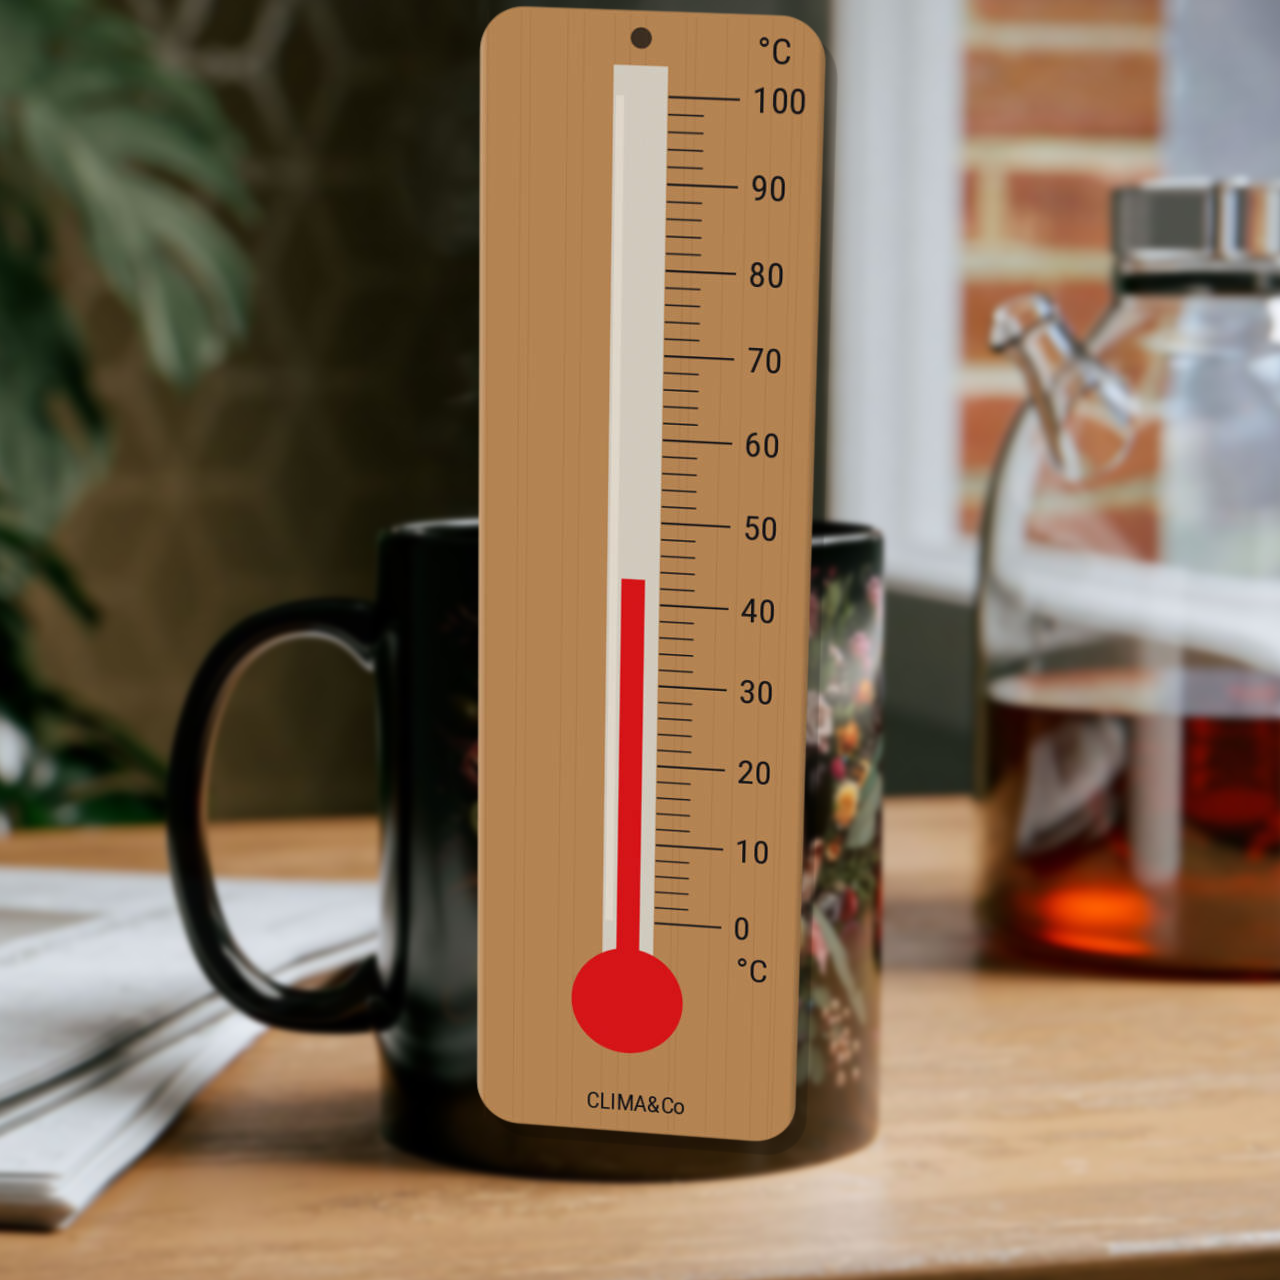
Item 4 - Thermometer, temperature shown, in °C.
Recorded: 43 °C
